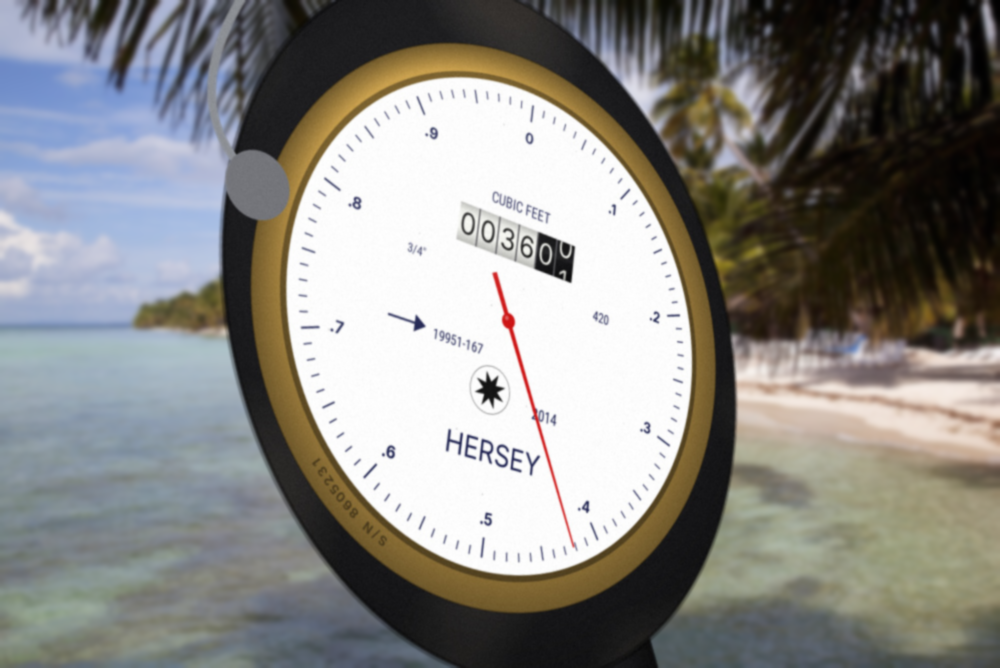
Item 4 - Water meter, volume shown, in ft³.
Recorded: 3600.42 ft³
